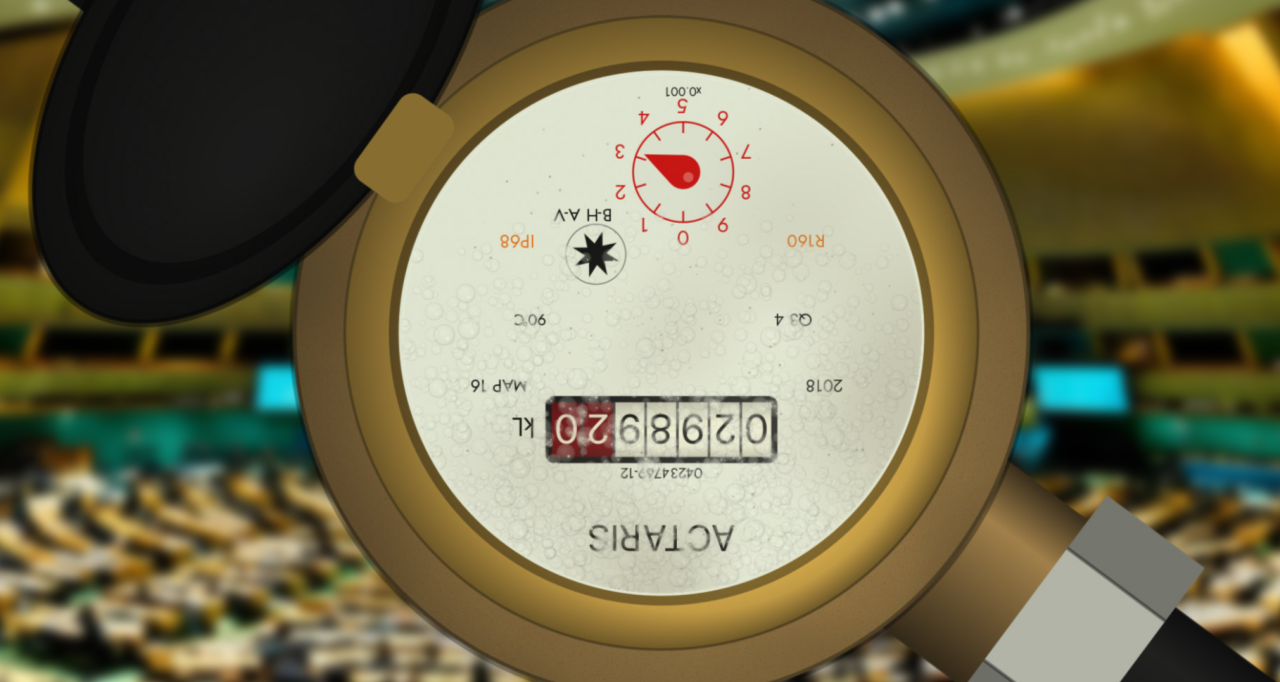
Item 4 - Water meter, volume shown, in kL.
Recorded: 2989.203 kL
